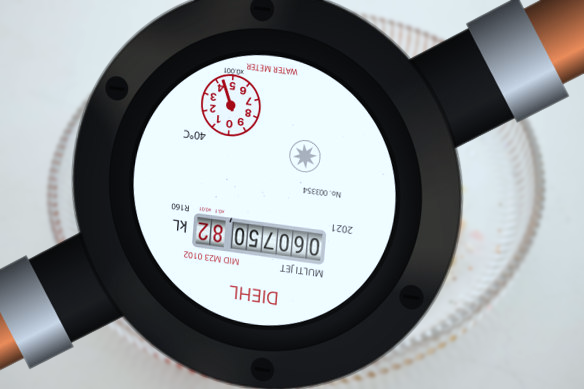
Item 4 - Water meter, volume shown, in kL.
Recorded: 60750.824 kL
